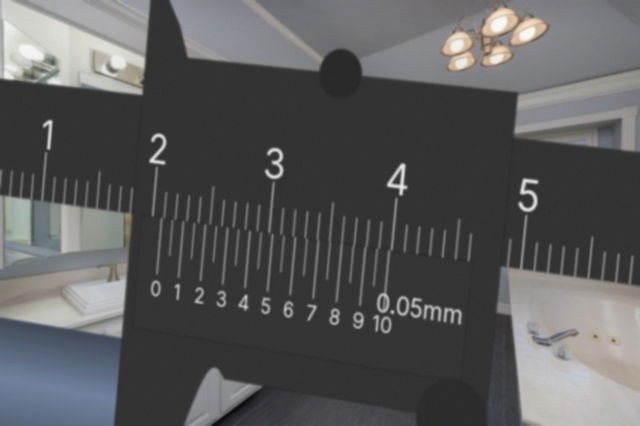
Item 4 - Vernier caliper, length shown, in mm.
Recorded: 20.8 mm
